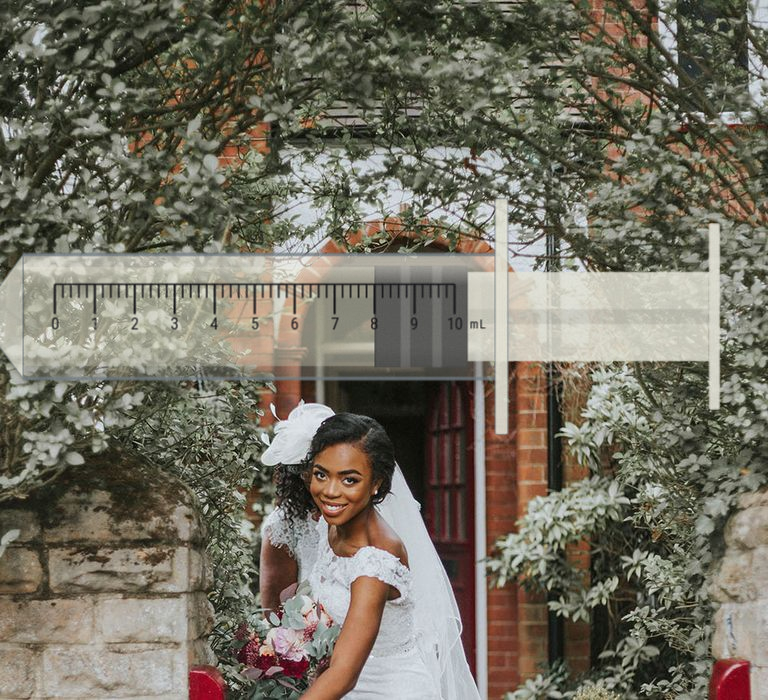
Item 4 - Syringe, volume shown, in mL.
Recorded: 8 mL
